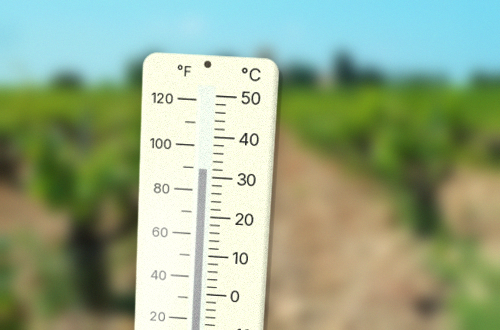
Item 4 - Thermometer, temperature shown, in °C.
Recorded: 32 °C
